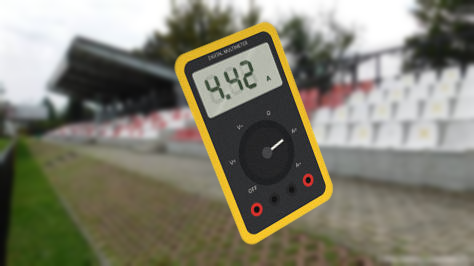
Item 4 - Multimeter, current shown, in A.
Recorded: 4.42 A
